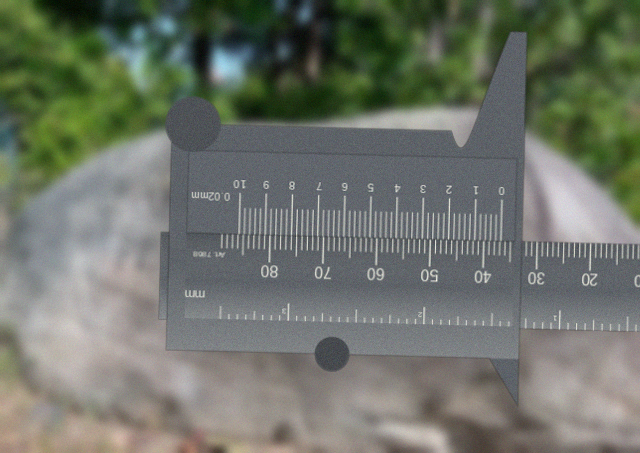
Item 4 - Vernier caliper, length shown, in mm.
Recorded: 36.8 mm
